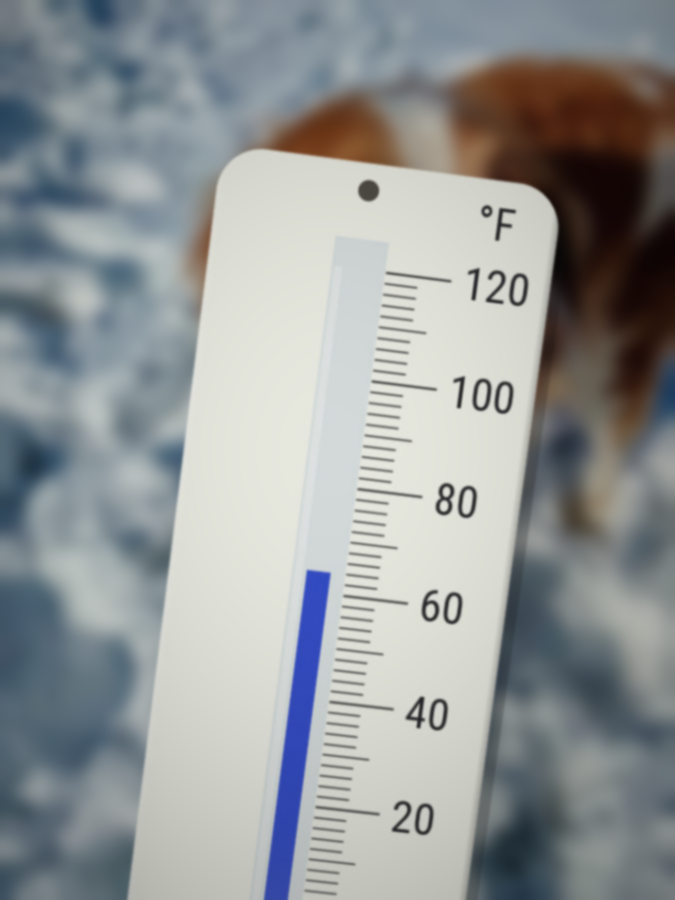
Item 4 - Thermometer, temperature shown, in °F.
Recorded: 64 °F
